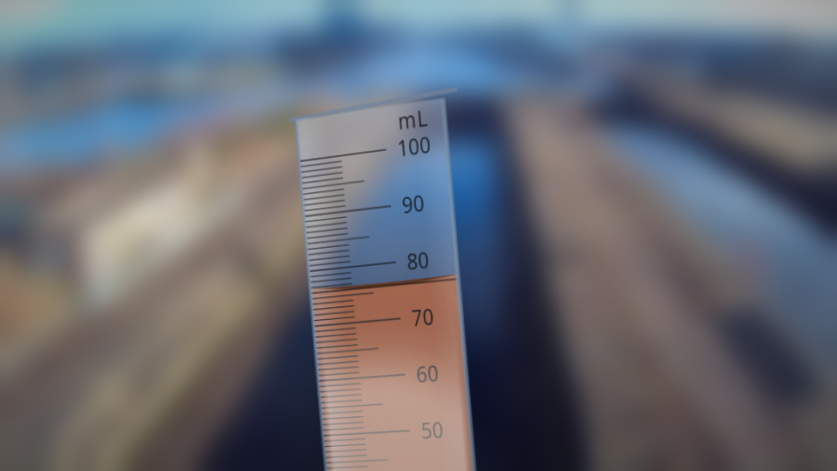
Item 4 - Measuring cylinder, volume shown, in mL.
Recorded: 76 mL
